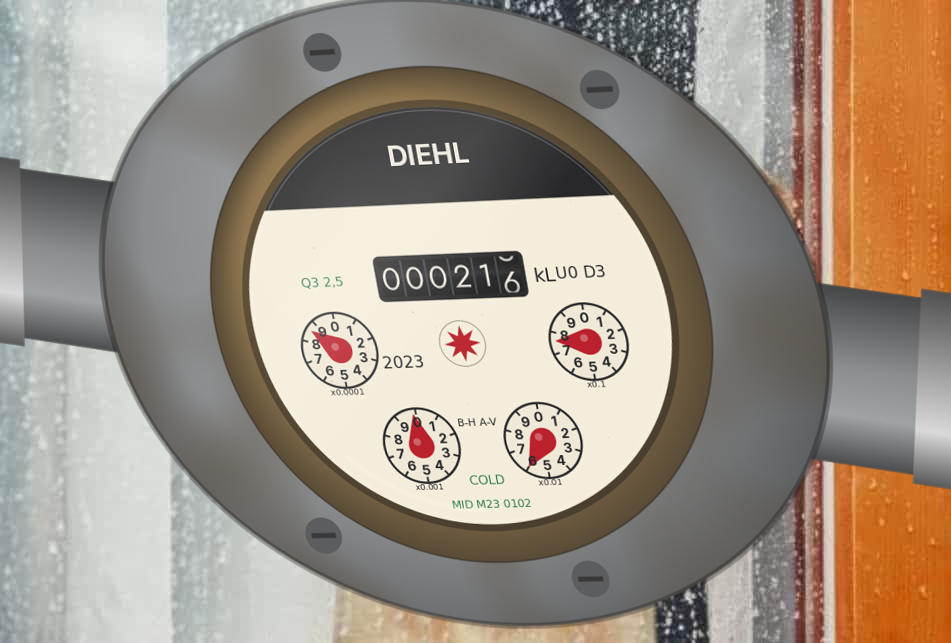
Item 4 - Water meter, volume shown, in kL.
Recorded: 215.7598 kL
